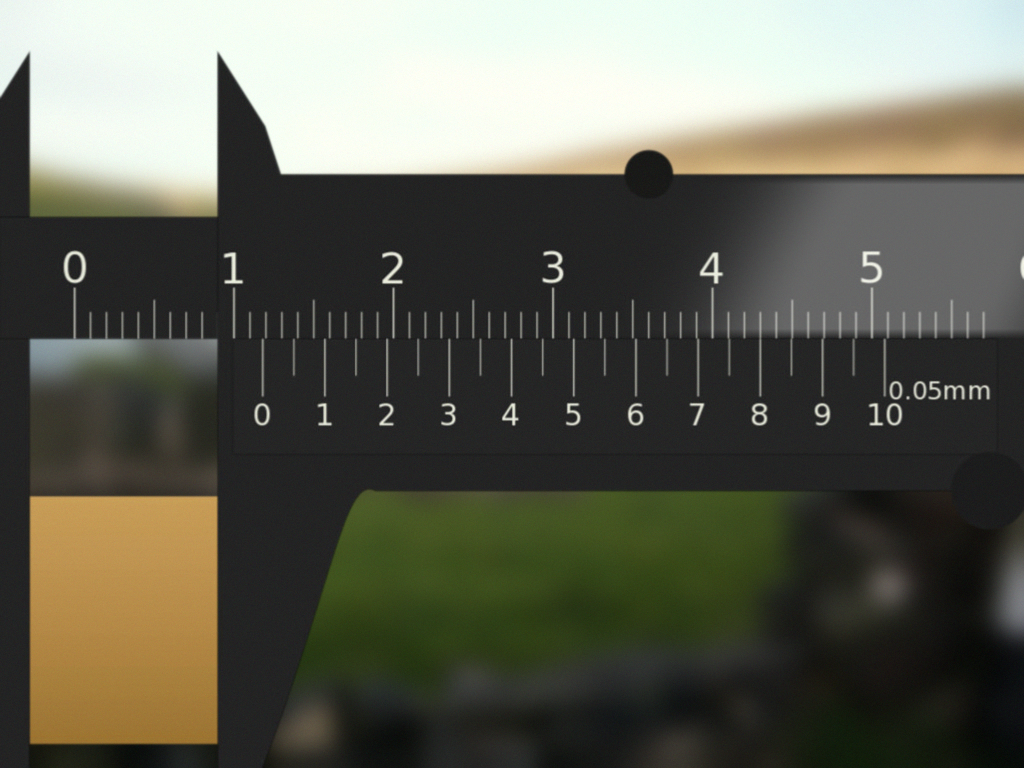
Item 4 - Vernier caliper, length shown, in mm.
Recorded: 11.8 mm
